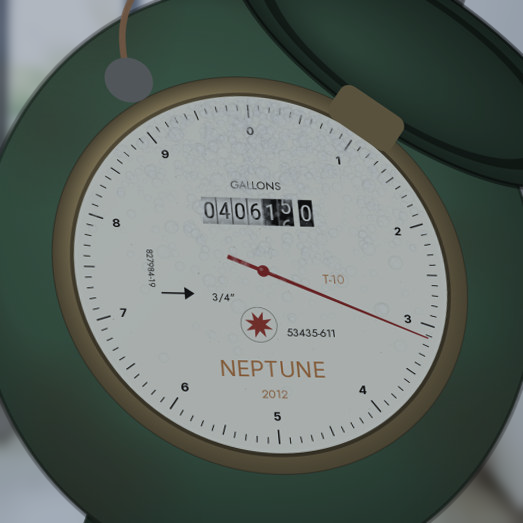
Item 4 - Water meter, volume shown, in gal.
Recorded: 406153.1 gal
